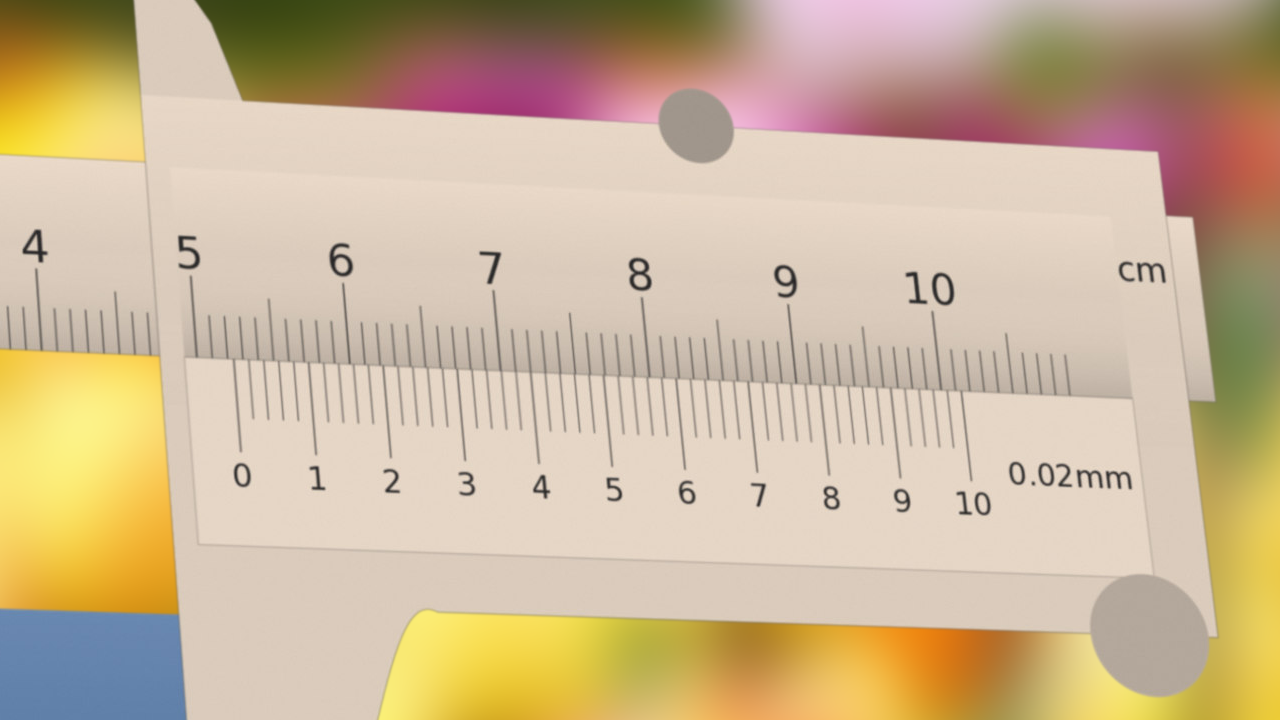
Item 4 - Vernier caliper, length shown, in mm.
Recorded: 52.4 mm
